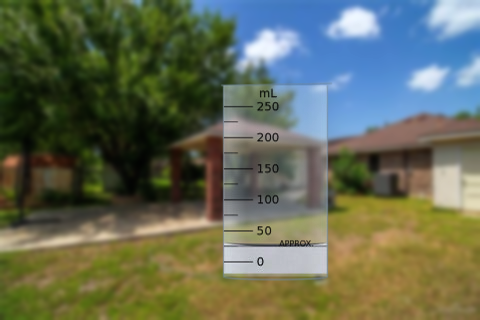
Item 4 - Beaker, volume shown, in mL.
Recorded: 25 mL
